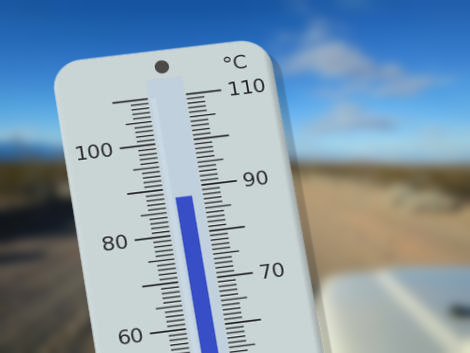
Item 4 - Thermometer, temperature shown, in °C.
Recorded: 88 °C
